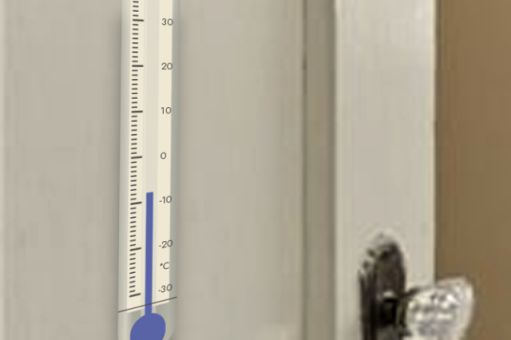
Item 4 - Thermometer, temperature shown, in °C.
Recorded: -8 °C
